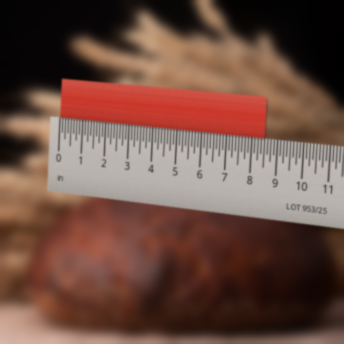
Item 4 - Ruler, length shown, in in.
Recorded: 8.5 in
